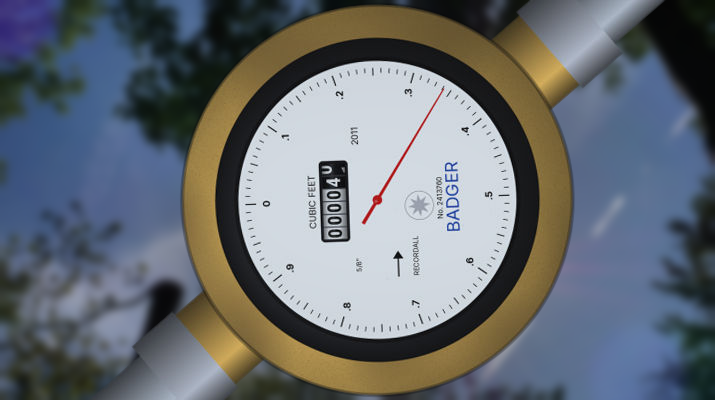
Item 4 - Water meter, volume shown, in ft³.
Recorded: 40.34 ft³
